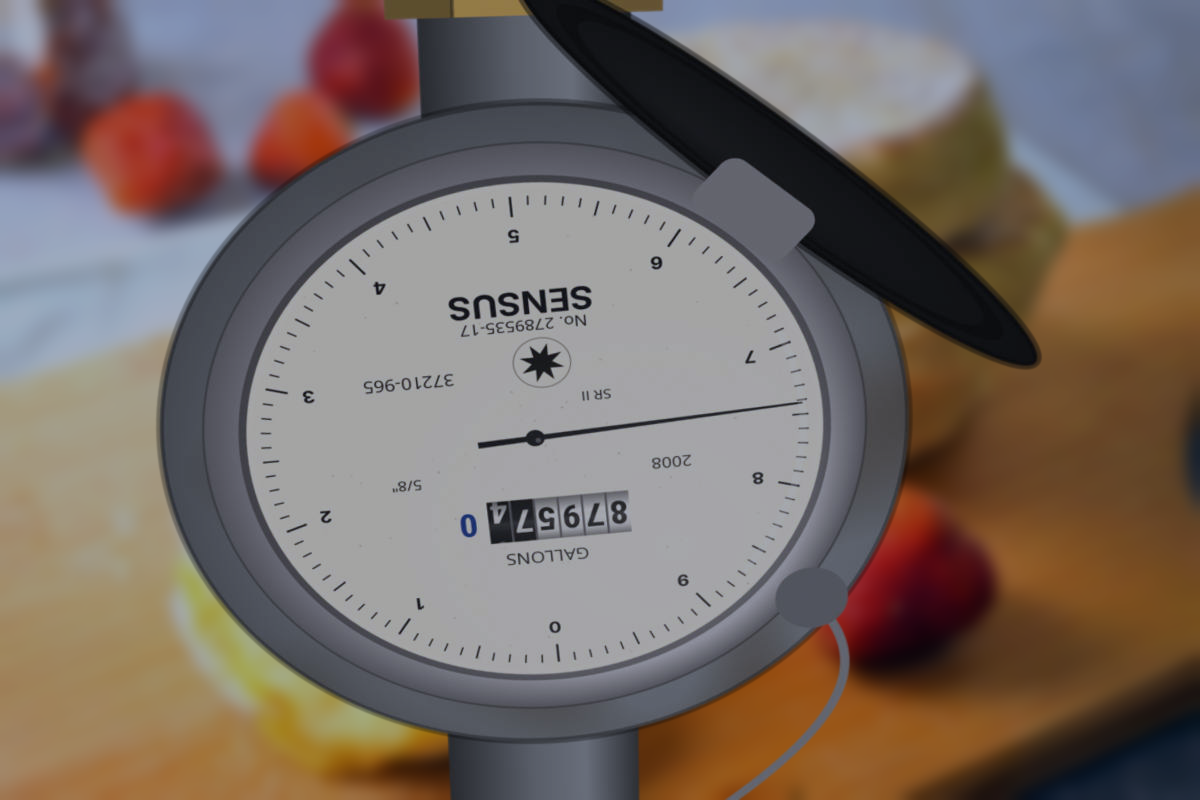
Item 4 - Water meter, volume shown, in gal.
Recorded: 8795737.4 gal
